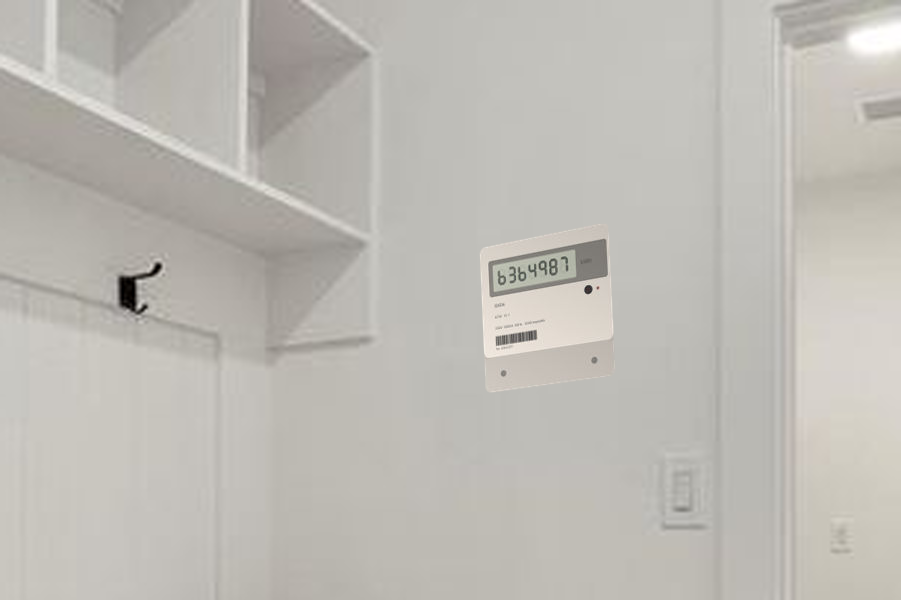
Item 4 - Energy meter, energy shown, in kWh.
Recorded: 6364987 kWh
